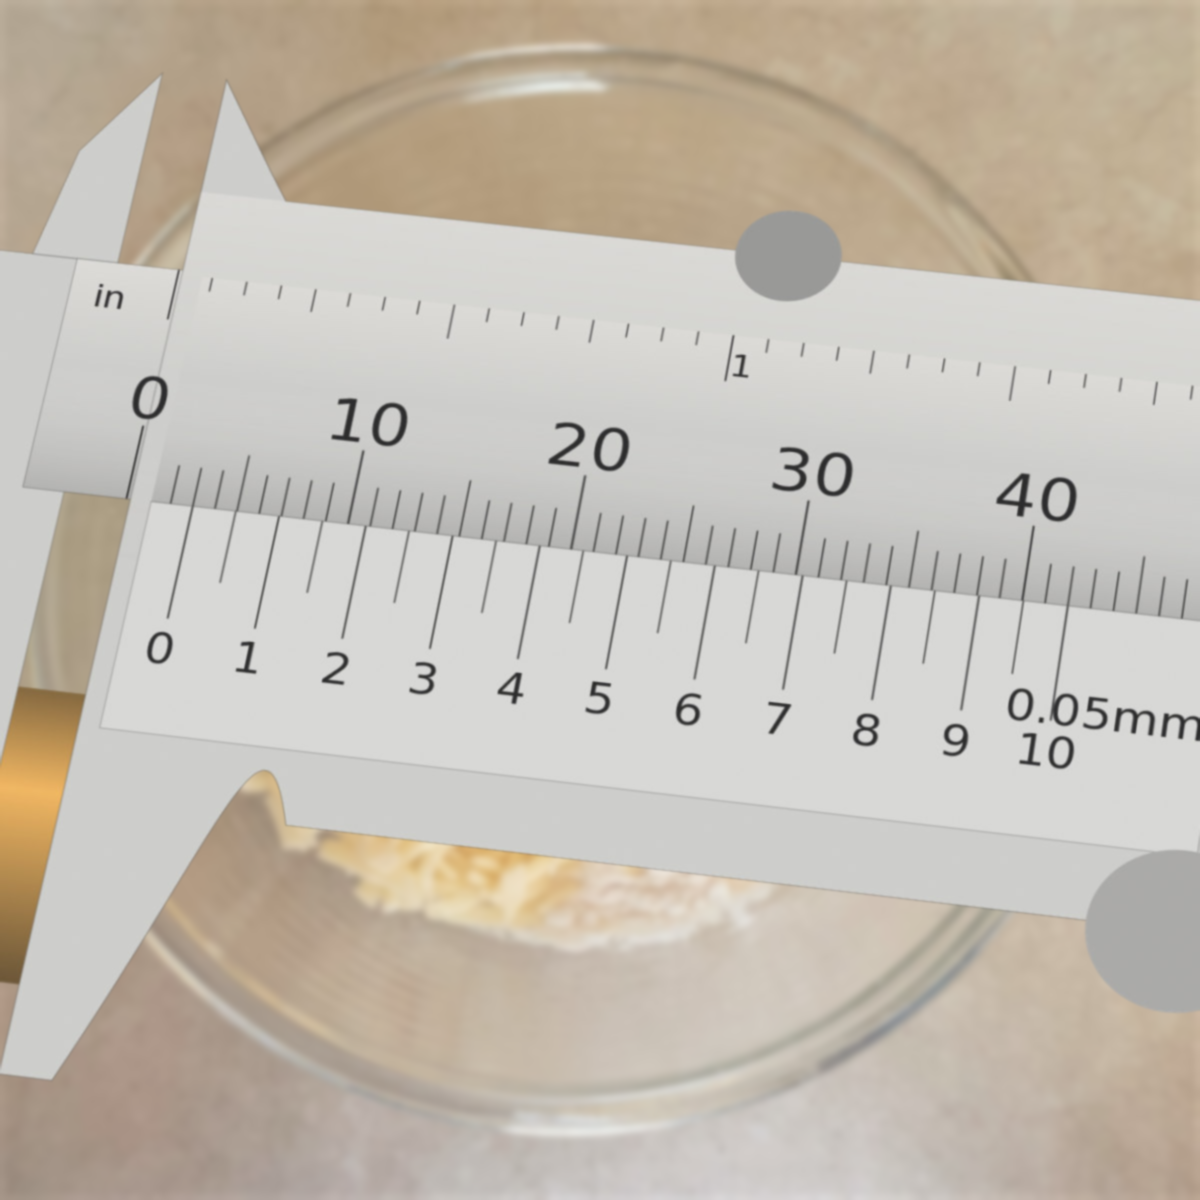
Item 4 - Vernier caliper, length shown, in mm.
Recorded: 3.0 mm
